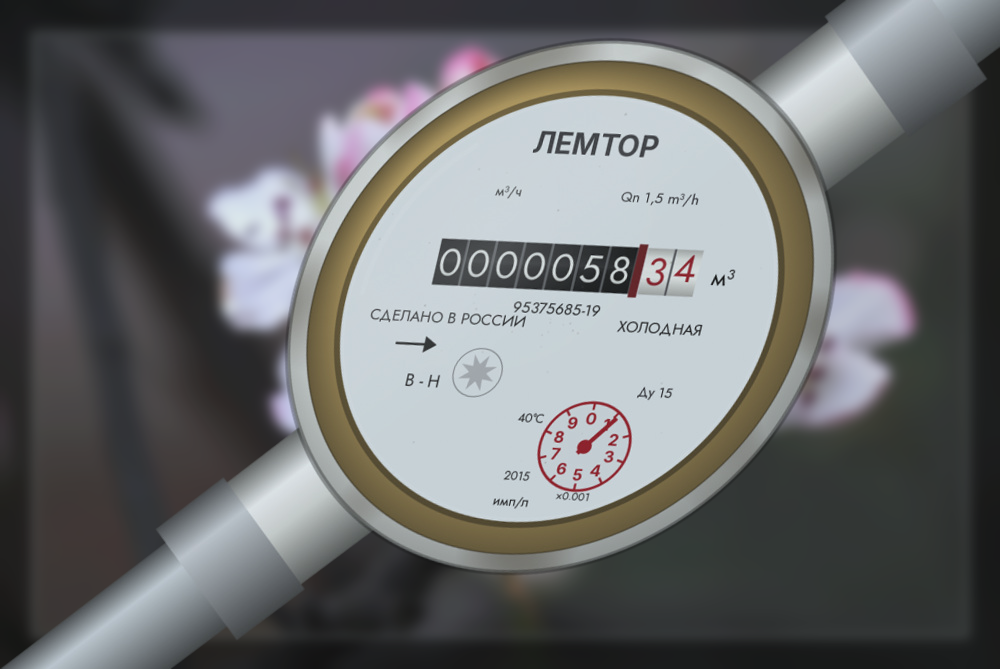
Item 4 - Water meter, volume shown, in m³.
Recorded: 58.341 m³
